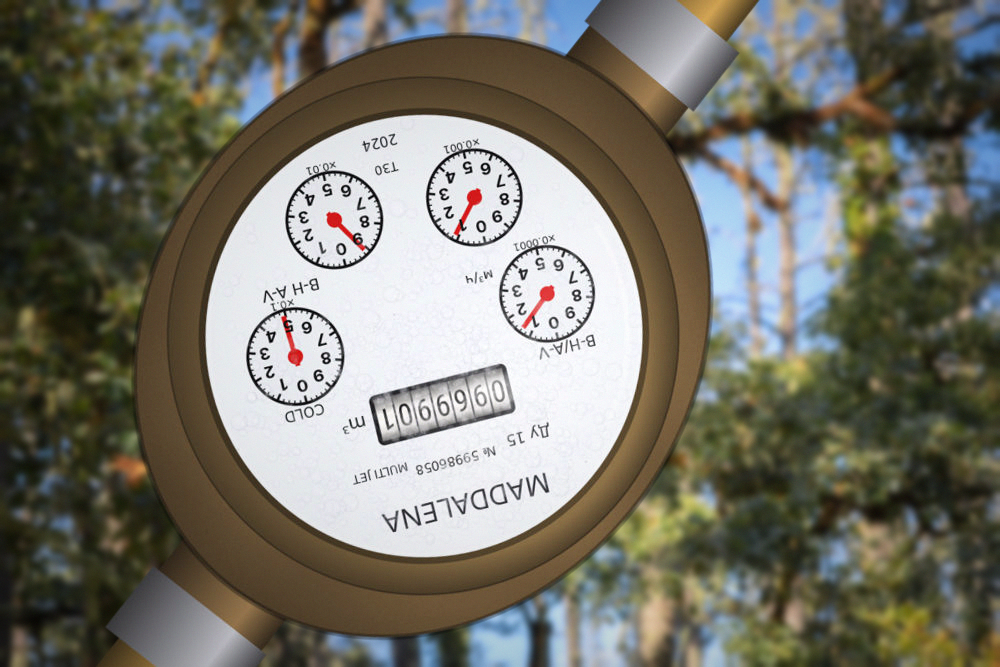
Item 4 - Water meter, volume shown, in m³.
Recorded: 969901.4911 m³
